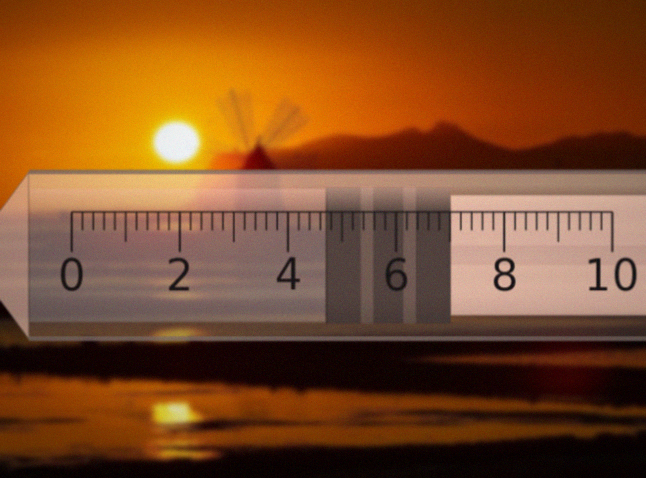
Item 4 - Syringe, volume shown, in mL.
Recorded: 4.7 mL
